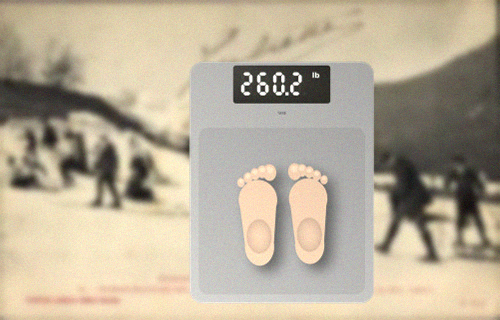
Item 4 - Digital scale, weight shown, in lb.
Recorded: 260.2 lb
